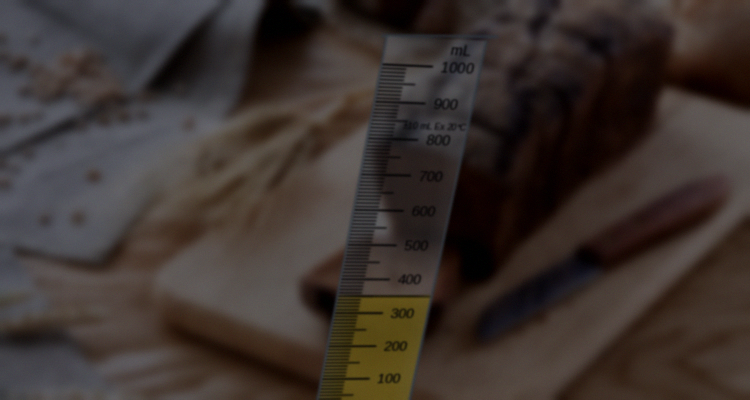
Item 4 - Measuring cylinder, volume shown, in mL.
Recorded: 350 mL
